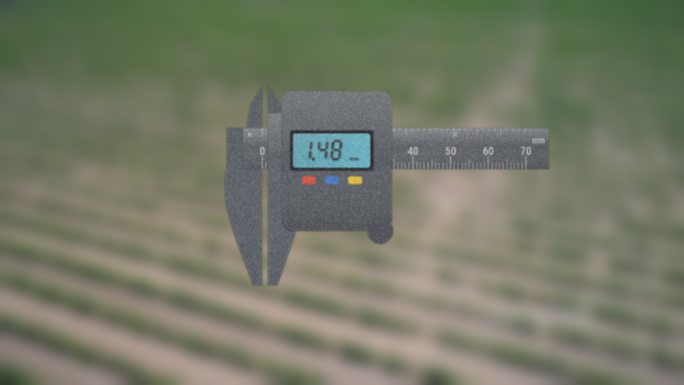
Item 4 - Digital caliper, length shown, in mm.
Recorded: 1.48 mm
